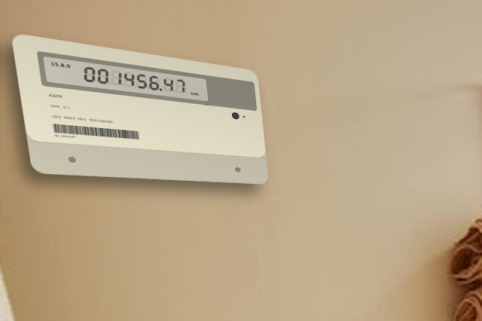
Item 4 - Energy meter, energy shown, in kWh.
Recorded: 1456.47 kWh
